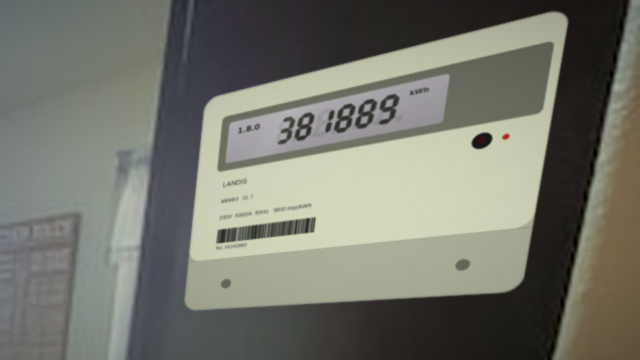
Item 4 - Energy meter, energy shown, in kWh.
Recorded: 381889 kWh
